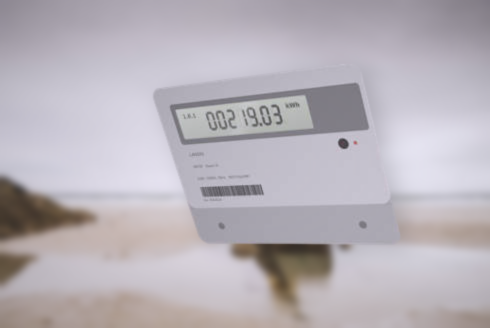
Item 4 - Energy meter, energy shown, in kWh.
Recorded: 219.03 kWh
